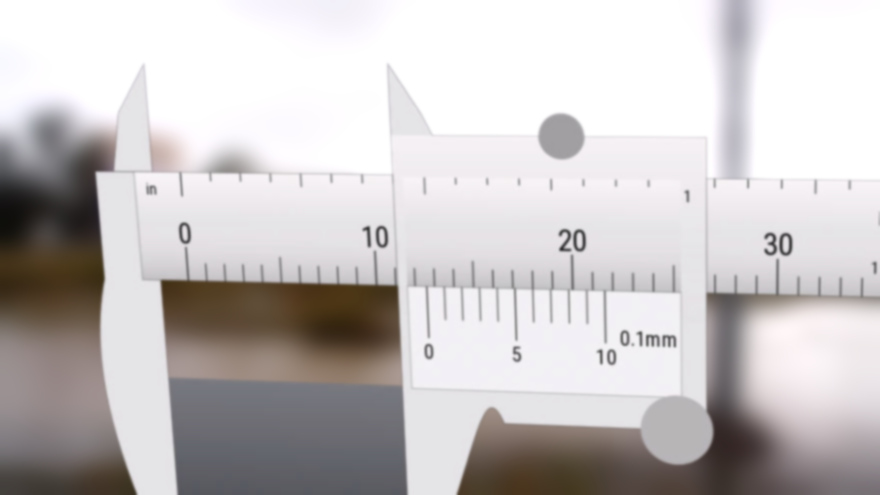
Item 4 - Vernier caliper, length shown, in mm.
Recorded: 12.6 mm
